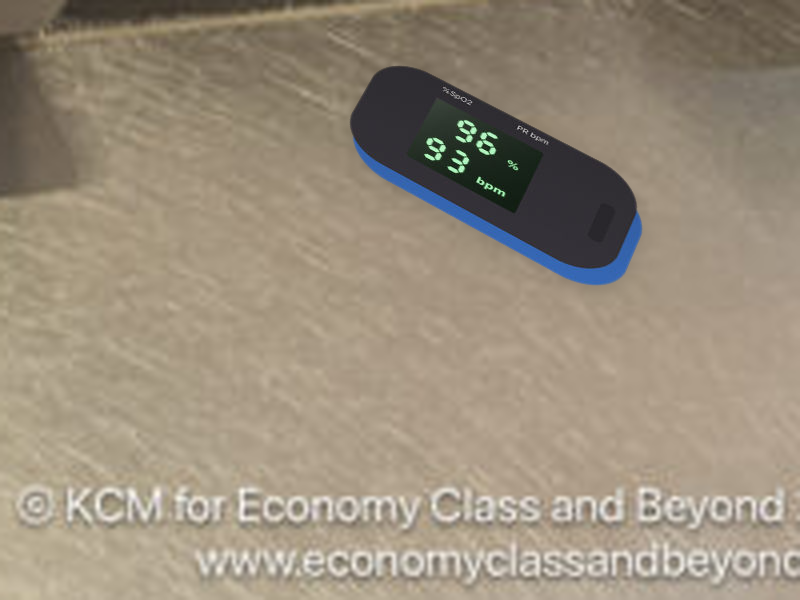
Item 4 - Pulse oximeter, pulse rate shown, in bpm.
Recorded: 93 bpm
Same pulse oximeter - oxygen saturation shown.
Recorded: 96 %
